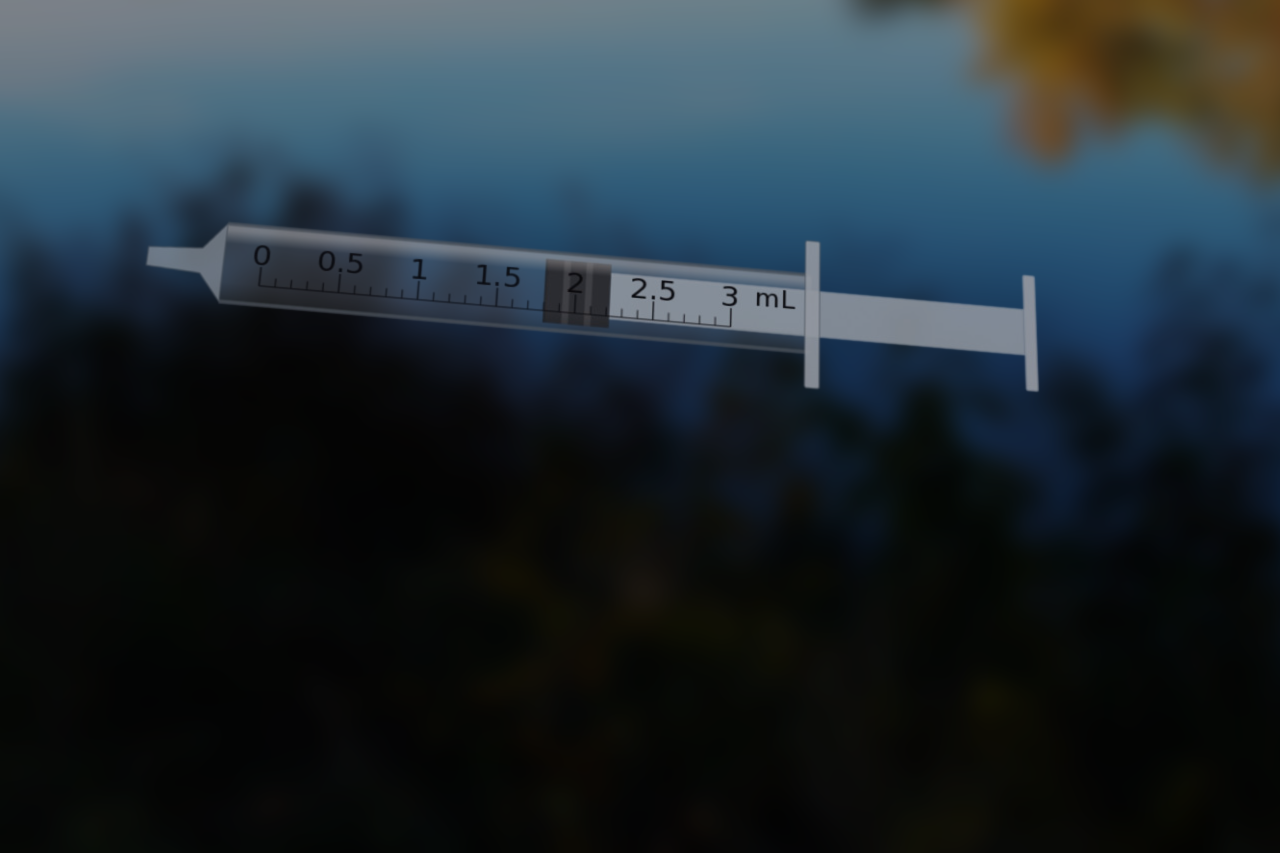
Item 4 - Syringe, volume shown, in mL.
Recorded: 1.8 mL
